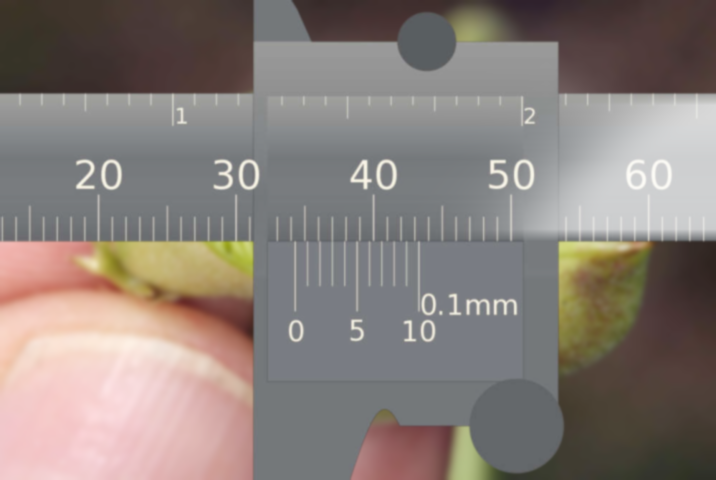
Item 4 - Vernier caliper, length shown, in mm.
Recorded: 34.3 mm
